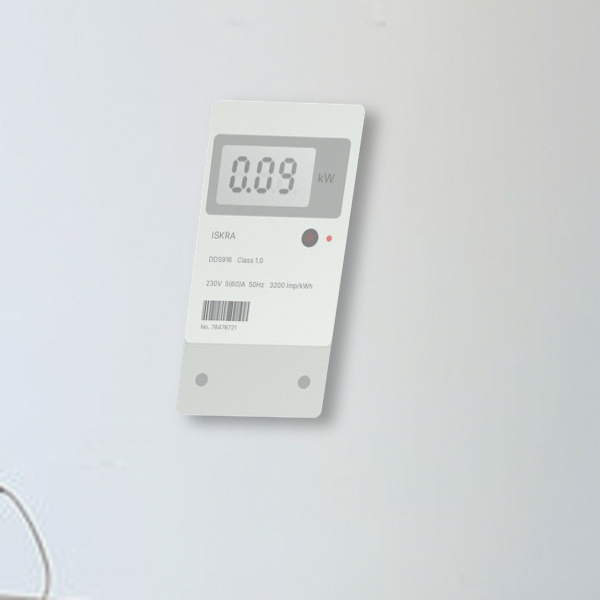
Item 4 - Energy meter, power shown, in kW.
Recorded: 0.09 kW
